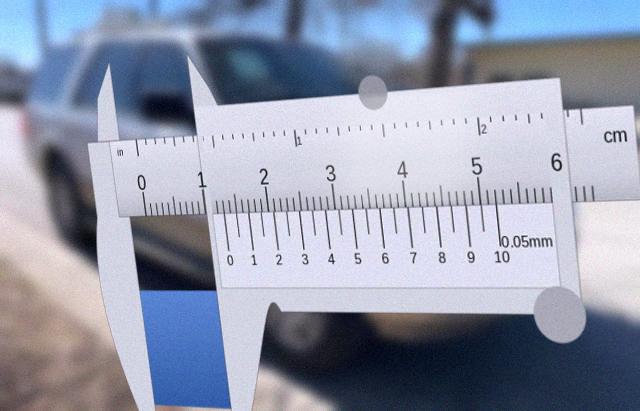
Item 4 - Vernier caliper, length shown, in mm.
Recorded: 13.0 mm
